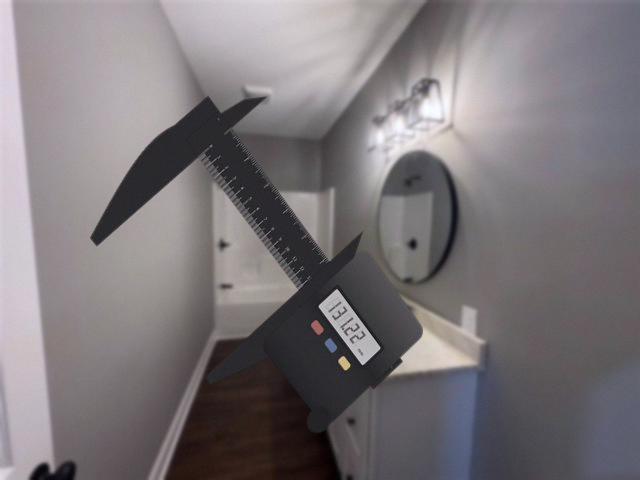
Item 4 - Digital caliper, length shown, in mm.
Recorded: 131.22 mm
